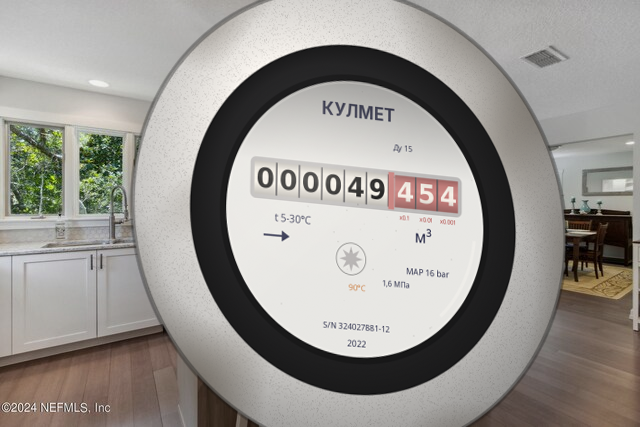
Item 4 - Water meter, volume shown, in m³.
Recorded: 49.454 m³
